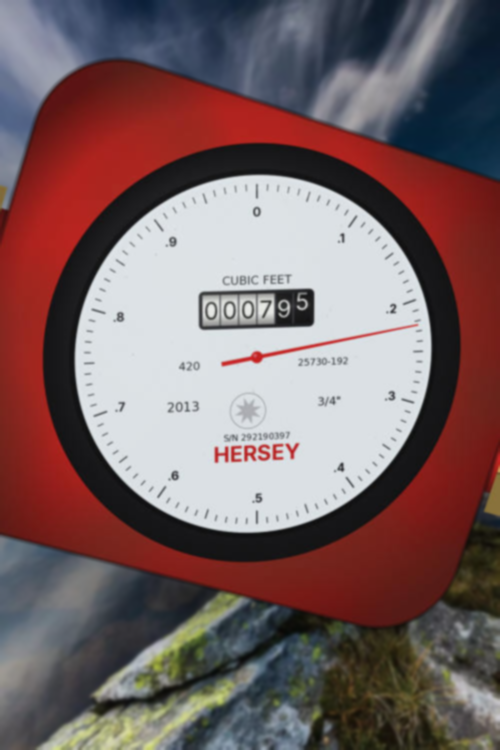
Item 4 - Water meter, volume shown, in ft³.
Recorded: 795.22 ft³
